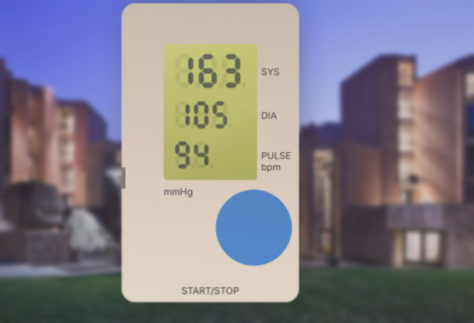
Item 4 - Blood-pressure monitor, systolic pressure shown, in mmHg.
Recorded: 163 mmHg
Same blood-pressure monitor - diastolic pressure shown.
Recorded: 105 mmHg
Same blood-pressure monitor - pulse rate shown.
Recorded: 94 bpm
